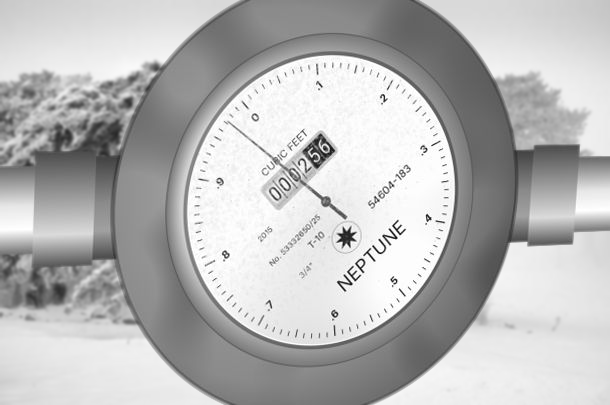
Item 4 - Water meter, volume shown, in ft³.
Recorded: 255.97 ft³
